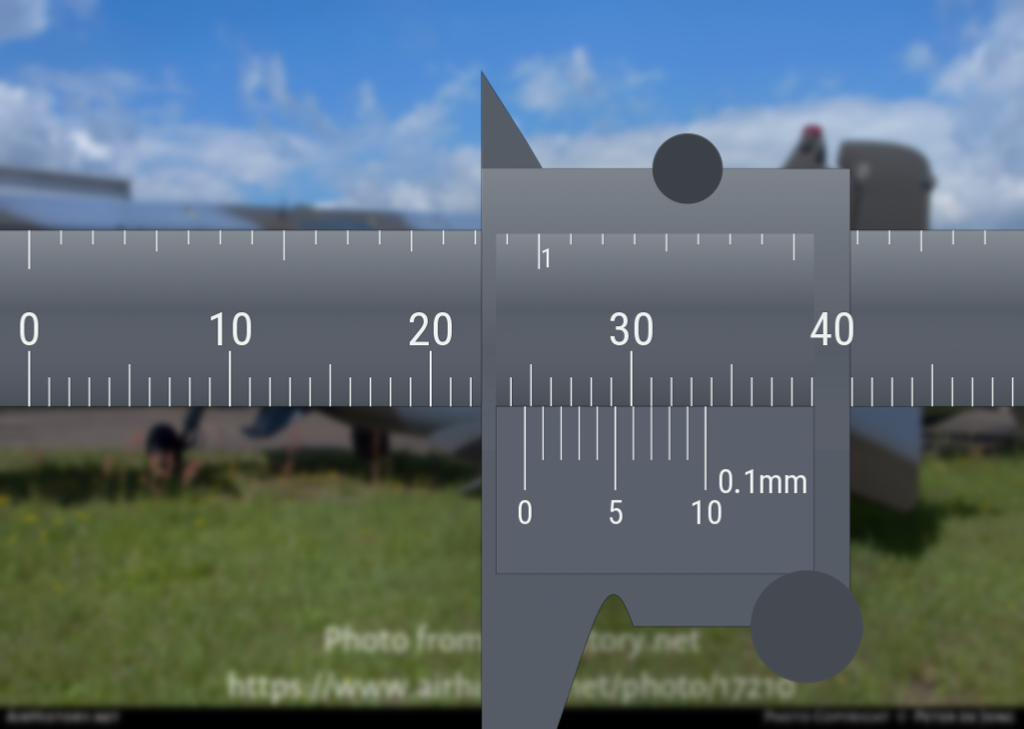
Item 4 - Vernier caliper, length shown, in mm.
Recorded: 24.7 mm
